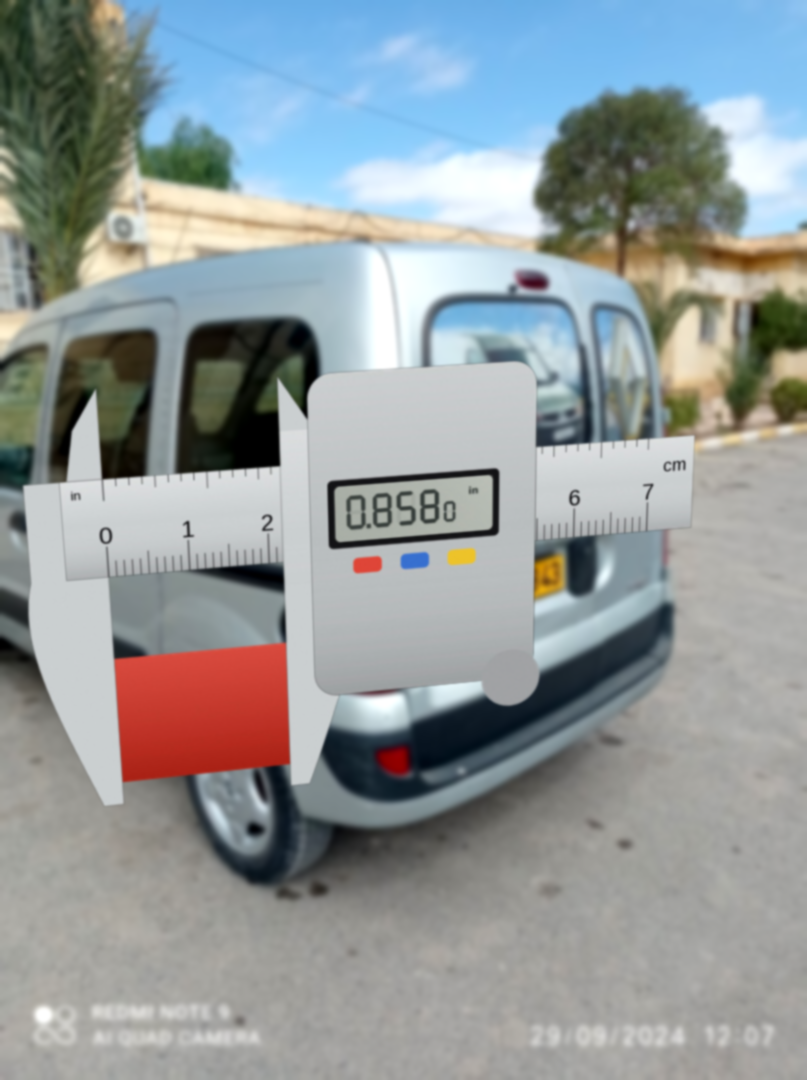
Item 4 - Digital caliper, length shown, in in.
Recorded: 0.8580 in
